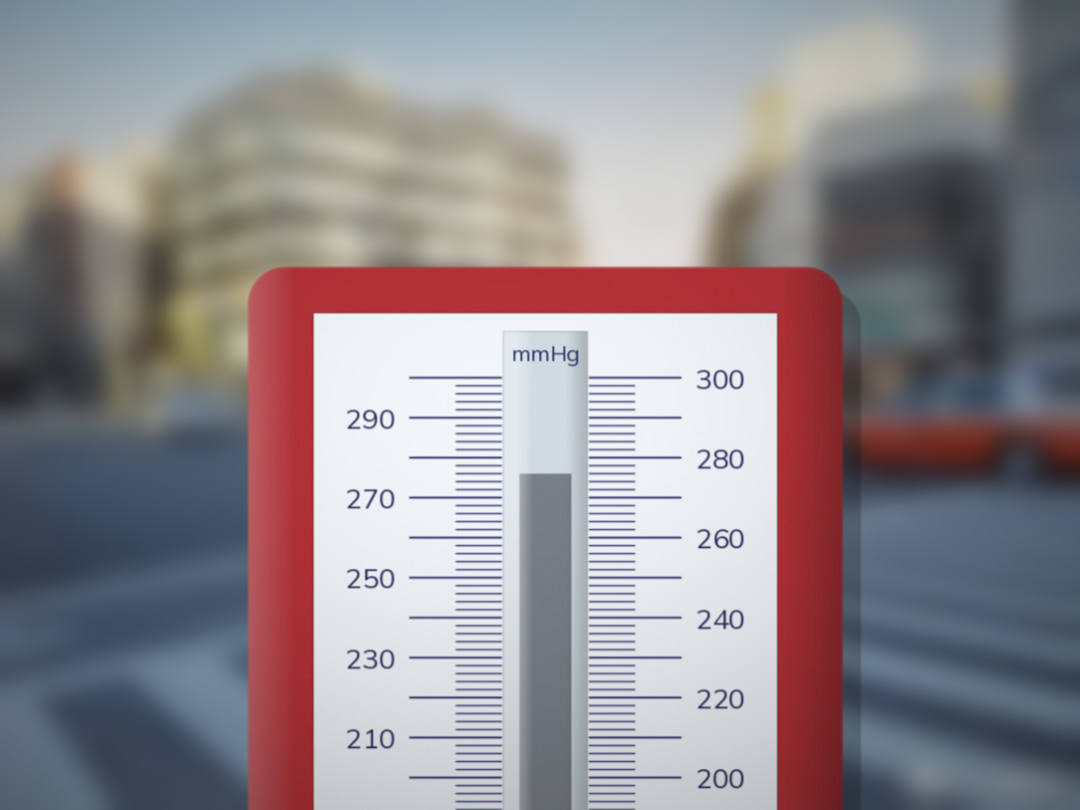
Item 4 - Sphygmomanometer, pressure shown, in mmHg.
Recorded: 276 mmHg
